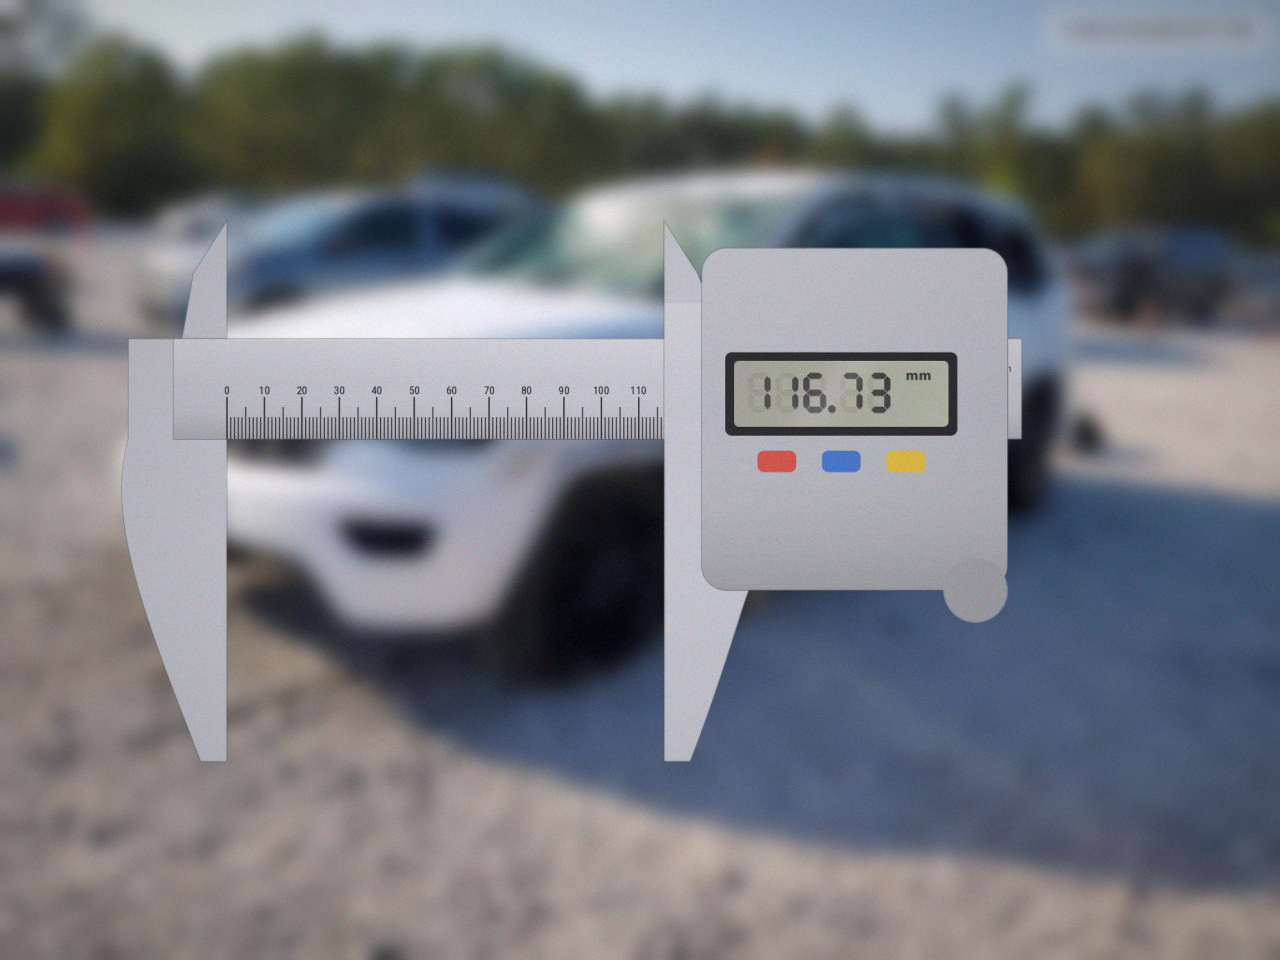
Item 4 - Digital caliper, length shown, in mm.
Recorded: 116.73 mm
